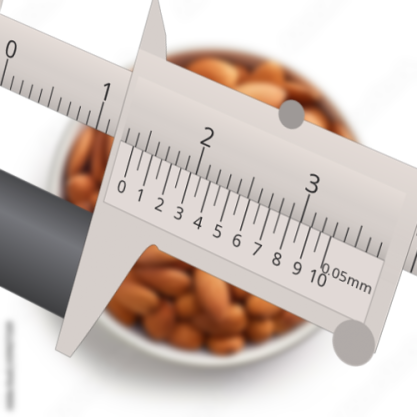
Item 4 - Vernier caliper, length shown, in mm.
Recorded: 13.8 mm
